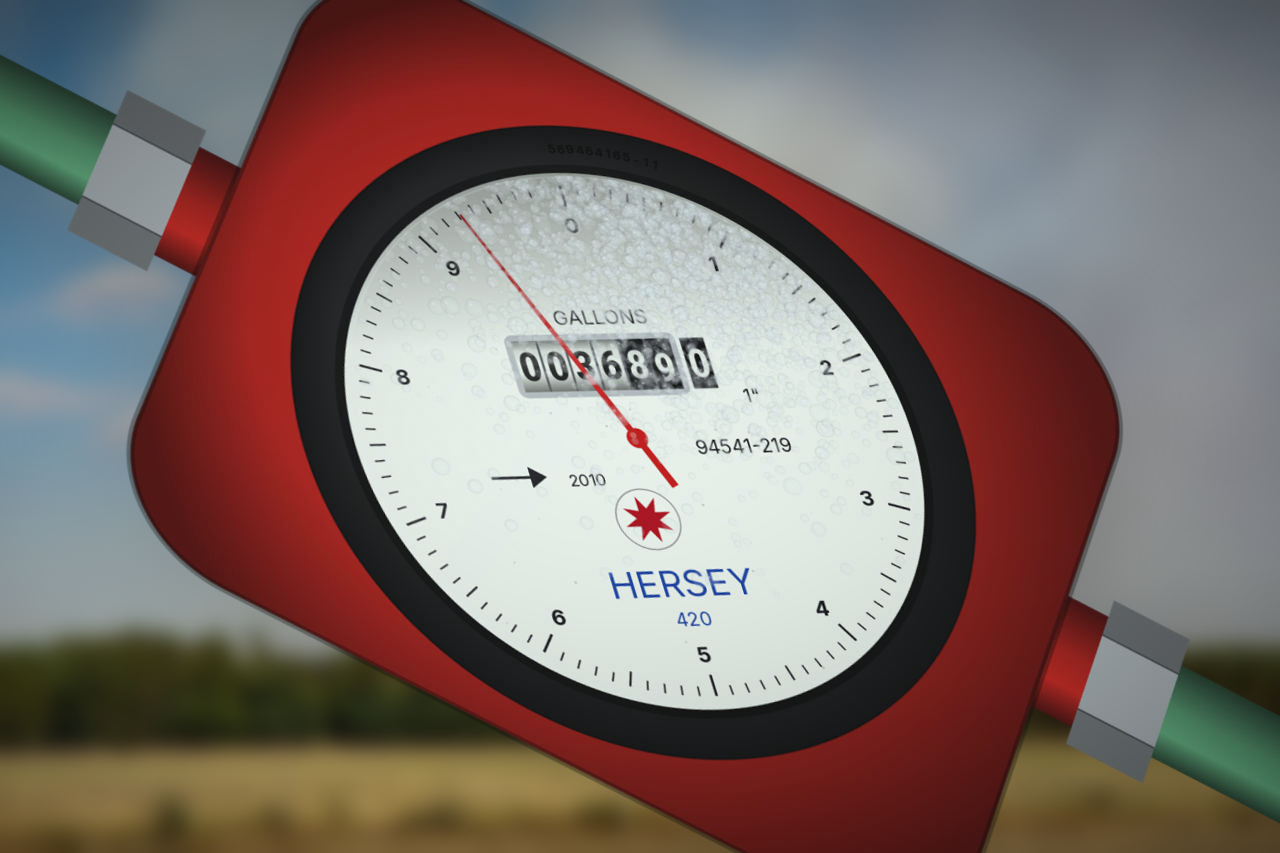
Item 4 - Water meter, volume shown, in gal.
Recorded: 36889.3 gal
